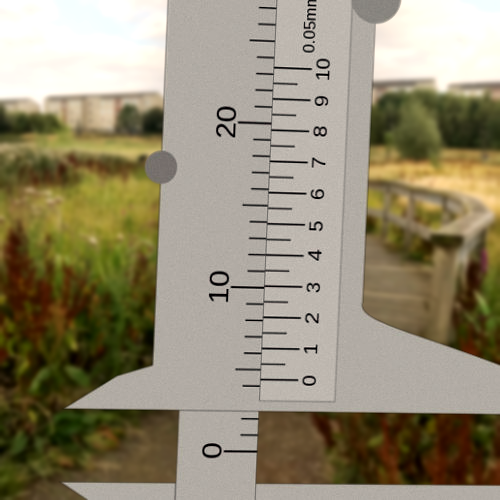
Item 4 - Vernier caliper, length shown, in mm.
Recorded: 4.4 mm
